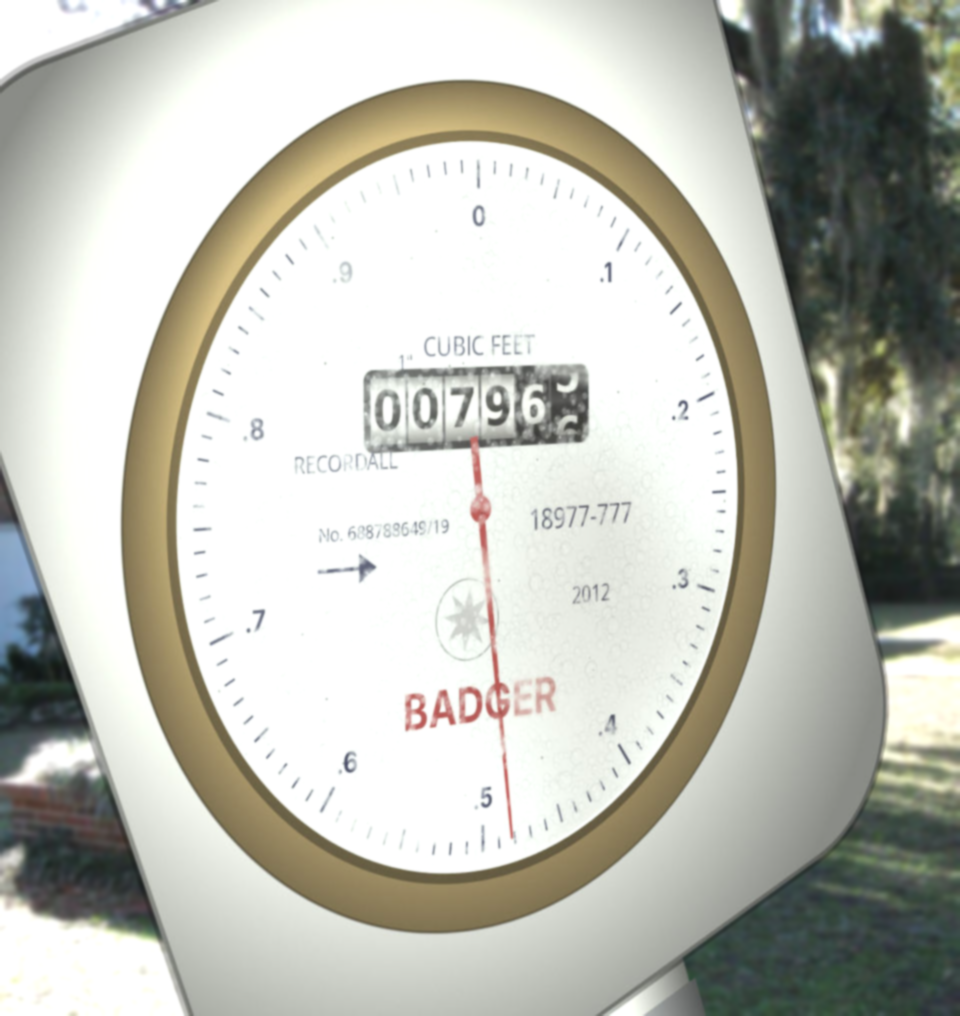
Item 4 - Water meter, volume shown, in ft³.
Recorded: 7965.48 ft³
